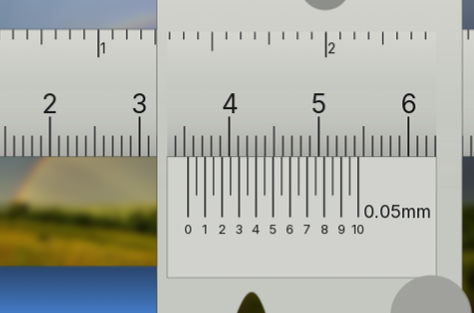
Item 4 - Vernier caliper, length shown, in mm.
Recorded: 35.4 mm
